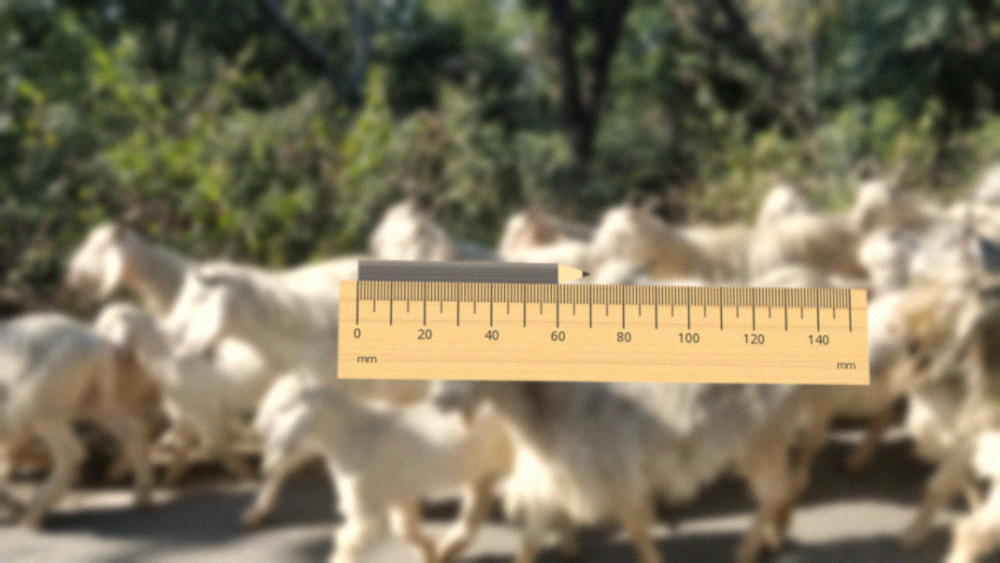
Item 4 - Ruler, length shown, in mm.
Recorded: 70 mm
